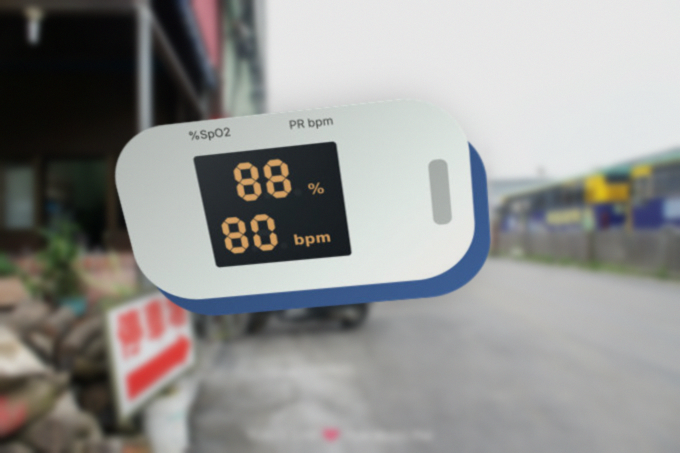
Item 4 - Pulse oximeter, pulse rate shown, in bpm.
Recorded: 80 bpm
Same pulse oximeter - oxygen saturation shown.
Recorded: 88 %
